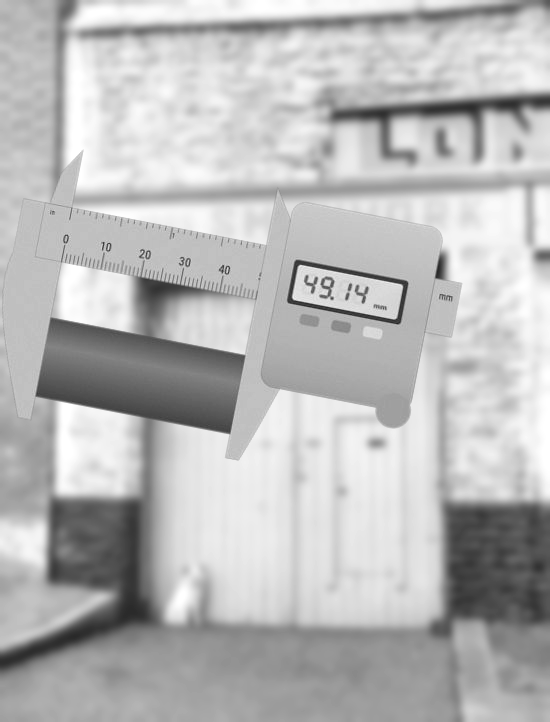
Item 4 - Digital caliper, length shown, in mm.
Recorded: 49.14 mm
